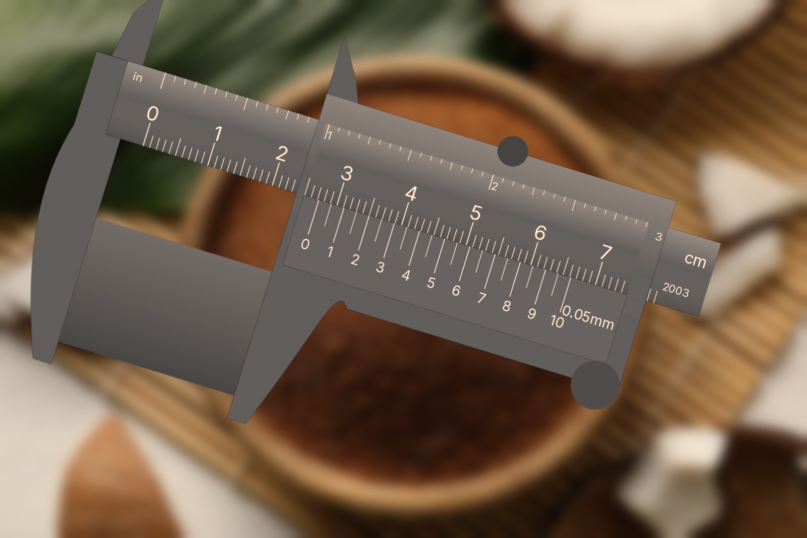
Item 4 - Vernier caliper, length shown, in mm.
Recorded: 27.2 mm
